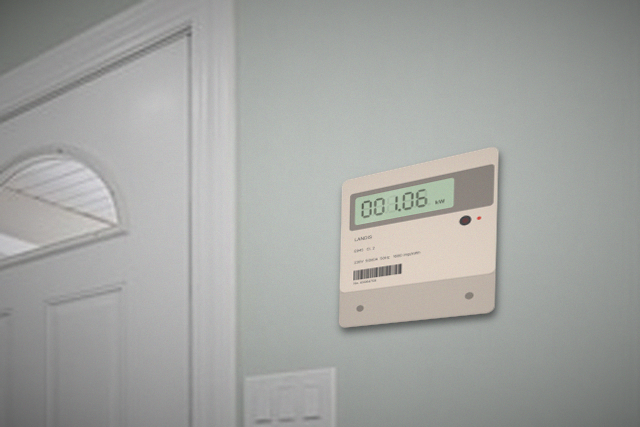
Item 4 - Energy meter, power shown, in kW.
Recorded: 1.06 kW
